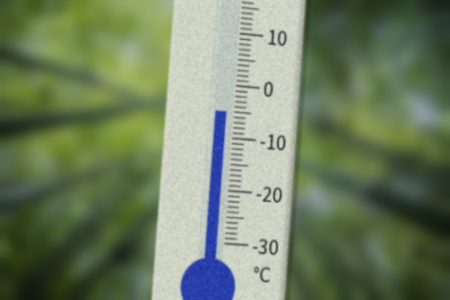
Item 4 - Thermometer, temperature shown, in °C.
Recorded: -5 °C
